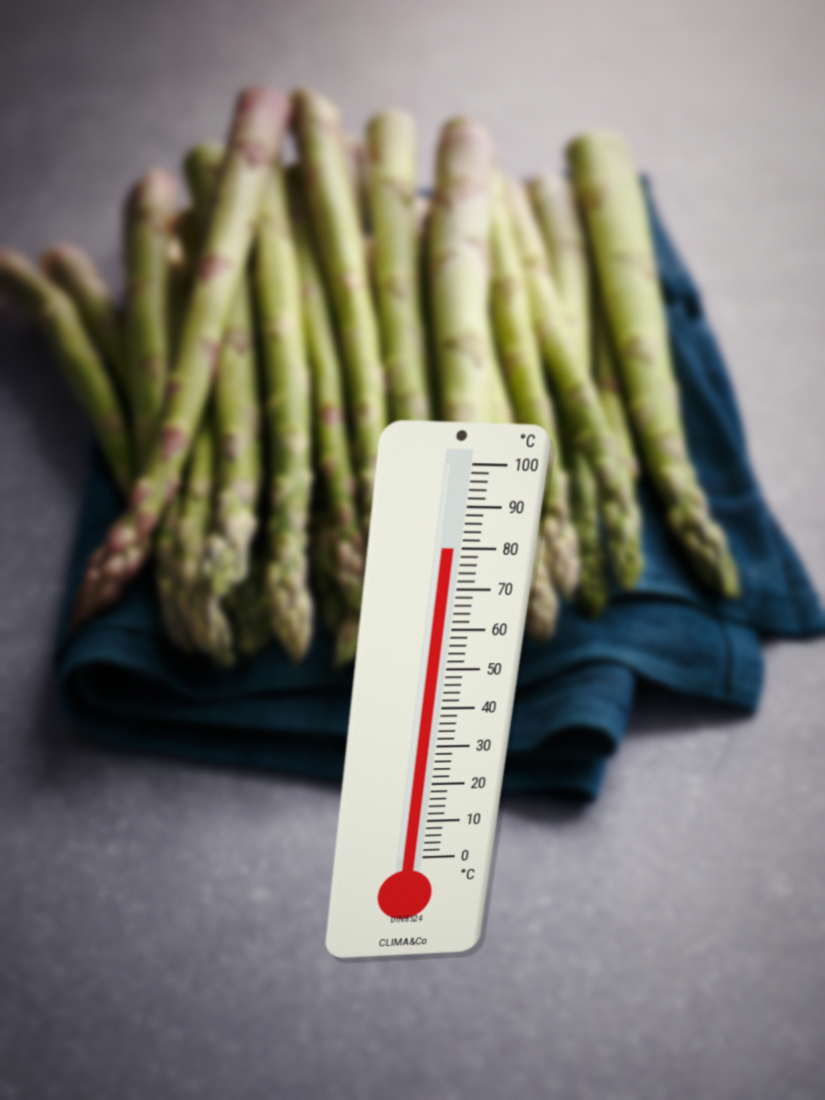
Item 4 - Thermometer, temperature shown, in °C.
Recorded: 80 °C
